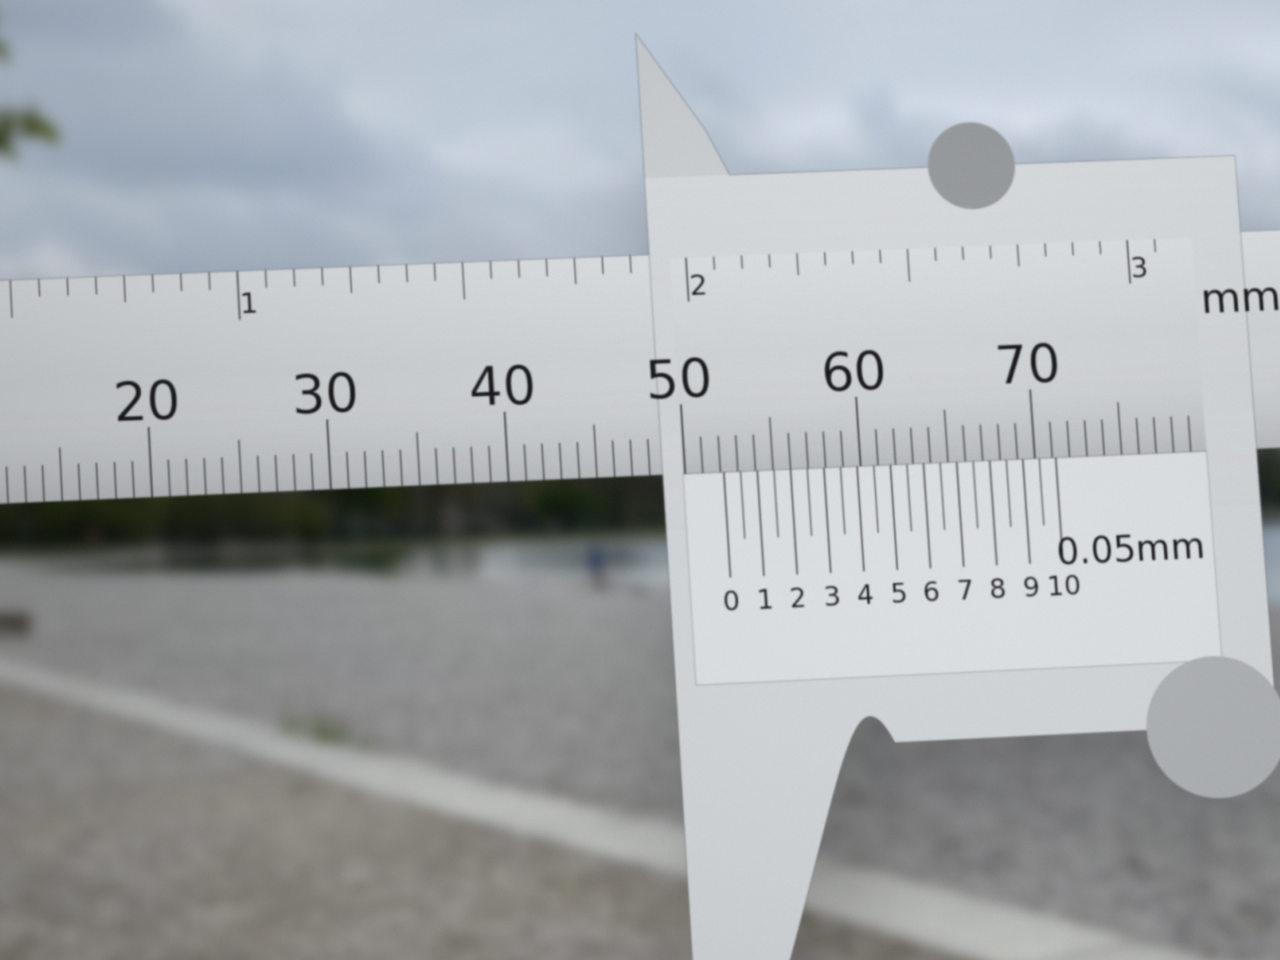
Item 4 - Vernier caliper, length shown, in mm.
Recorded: 52.2 mm
